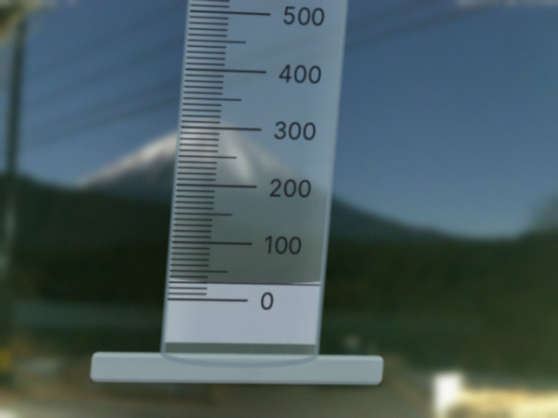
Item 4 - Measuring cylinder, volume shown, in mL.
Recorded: 30 mL
